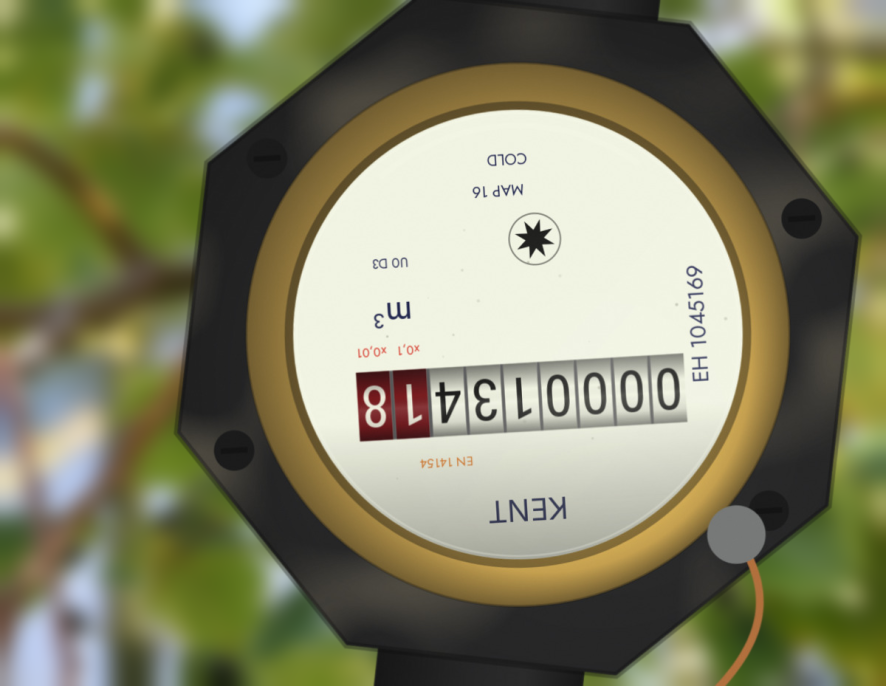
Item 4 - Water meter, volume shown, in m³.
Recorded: 134.18 m³
